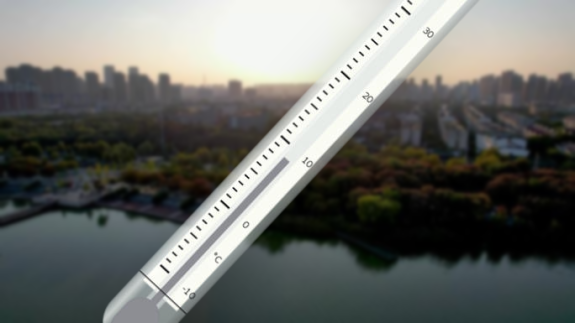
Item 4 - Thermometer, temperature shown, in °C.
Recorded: 8.5 °C
